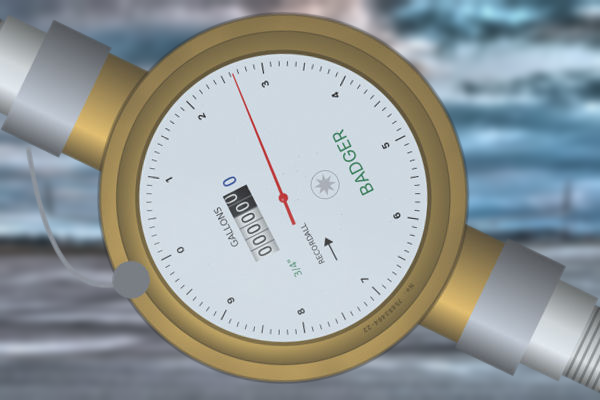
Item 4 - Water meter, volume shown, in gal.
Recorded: 2.6 gal
